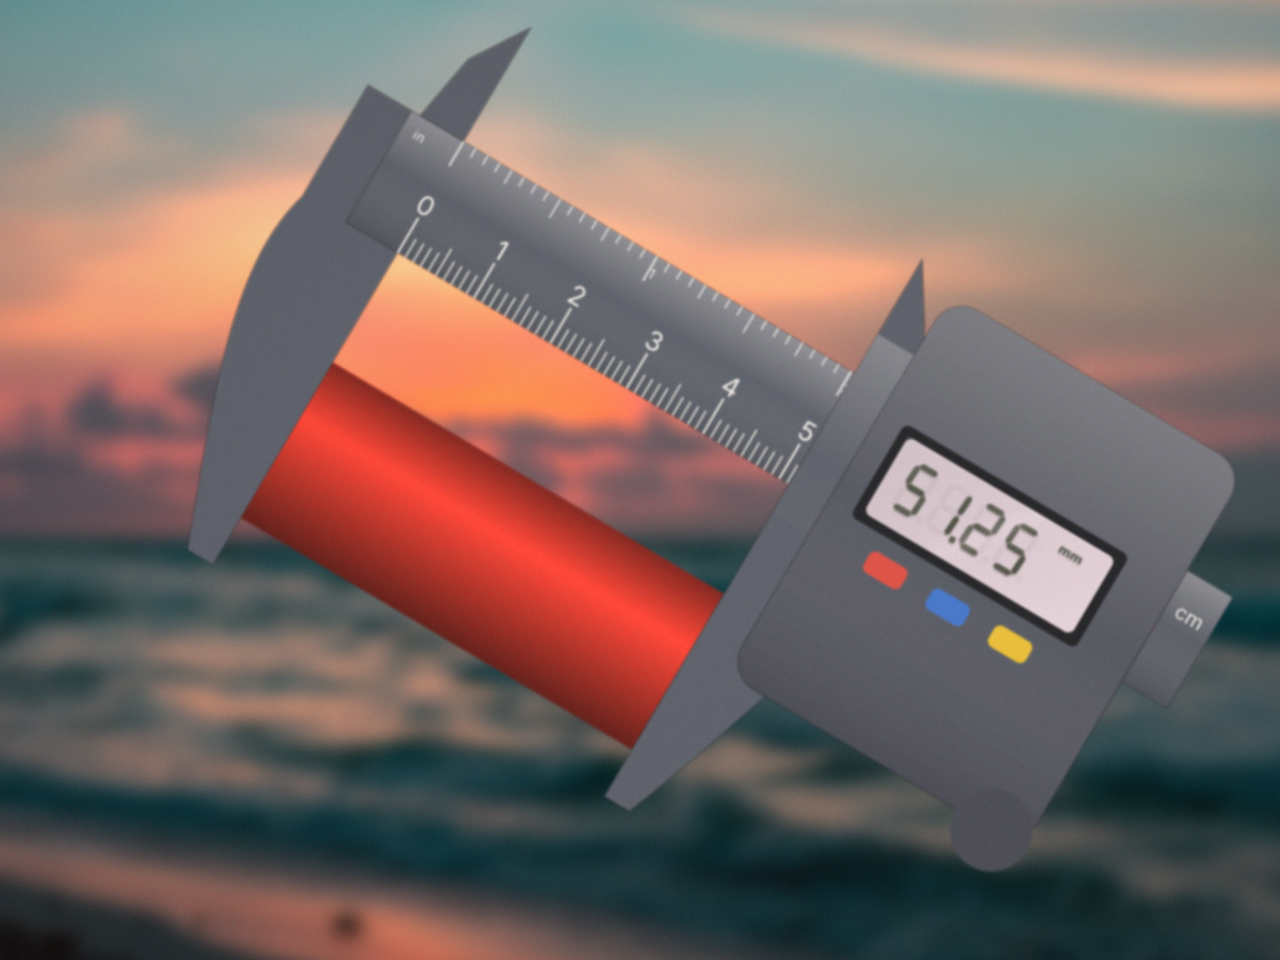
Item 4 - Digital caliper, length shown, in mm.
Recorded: 51.25 mm
